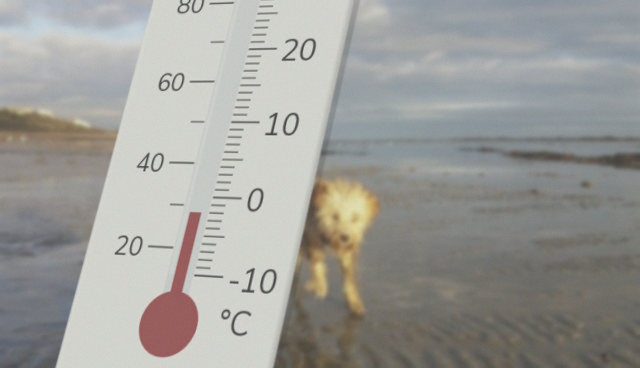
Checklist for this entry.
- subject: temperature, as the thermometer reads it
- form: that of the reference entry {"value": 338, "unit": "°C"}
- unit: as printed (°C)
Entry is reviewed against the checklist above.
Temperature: {"value": -2, "unit": "°C"}
